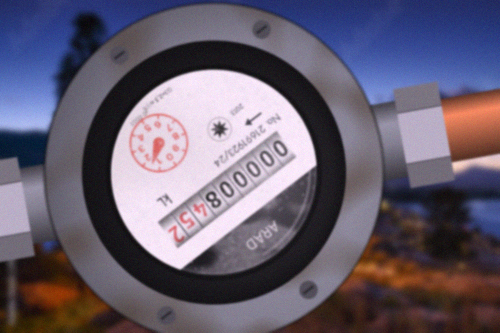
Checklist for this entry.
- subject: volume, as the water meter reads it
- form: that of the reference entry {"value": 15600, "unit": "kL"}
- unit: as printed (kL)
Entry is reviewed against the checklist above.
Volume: {"value": 8.4521, "unit": "kL"}
